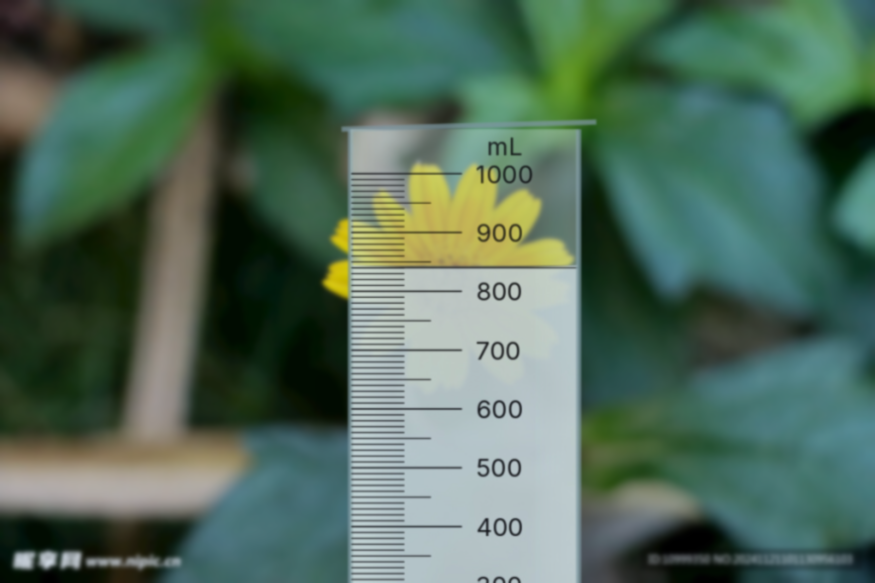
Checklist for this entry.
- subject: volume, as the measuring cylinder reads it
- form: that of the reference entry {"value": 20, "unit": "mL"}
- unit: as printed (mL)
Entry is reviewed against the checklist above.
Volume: {"value": 840, "unit": "mL"}
